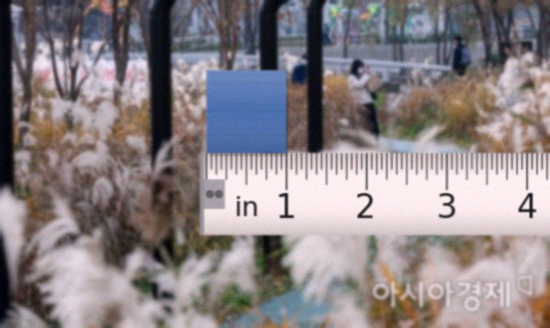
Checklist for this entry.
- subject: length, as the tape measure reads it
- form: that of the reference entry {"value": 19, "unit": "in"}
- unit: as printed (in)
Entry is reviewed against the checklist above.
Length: {"value": 1, "unit": "in"}
